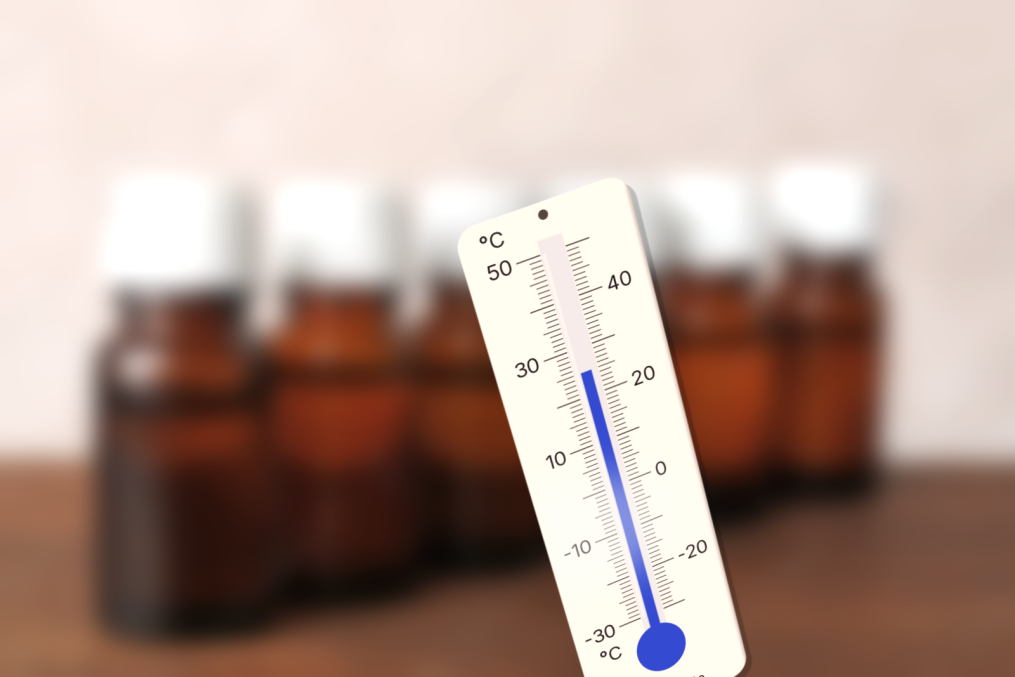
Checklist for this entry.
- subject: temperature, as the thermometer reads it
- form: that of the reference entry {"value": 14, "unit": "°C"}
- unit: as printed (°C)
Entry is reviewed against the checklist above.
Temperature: {"value": 25, "unit": "°C"}
